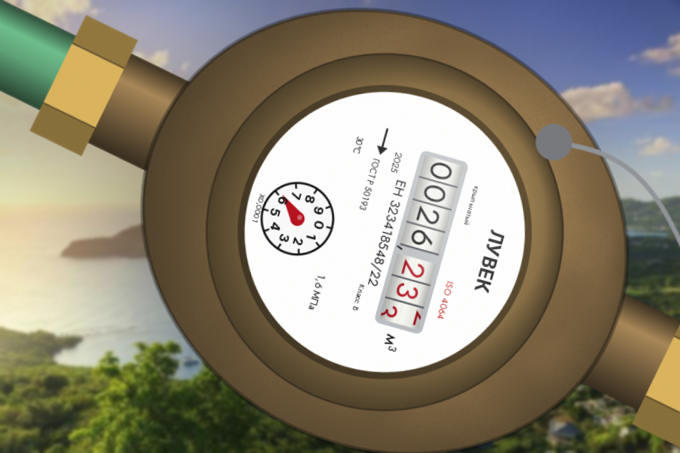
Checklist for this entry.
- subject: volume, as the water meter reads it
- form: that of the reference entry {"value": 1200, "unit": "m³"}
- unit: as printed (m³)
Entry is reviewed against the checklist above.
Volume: {"value": 26.2326, "unit": "m³"}
